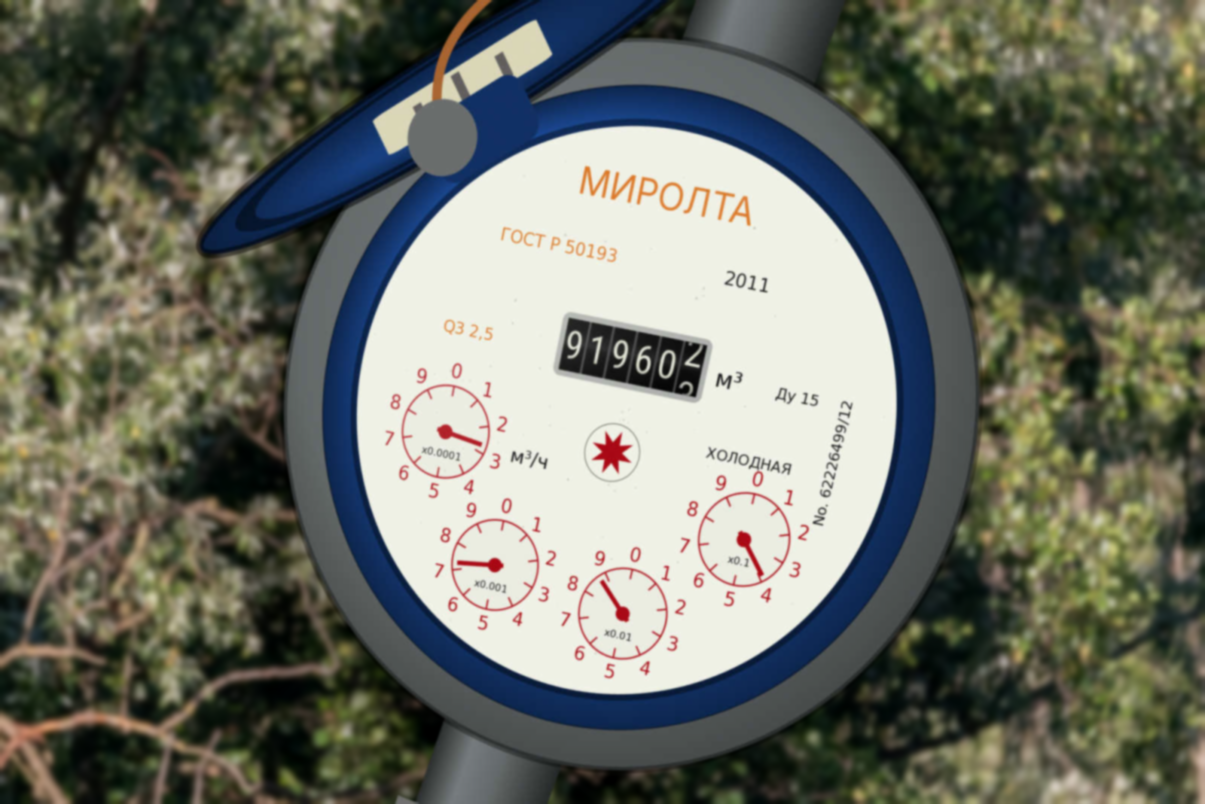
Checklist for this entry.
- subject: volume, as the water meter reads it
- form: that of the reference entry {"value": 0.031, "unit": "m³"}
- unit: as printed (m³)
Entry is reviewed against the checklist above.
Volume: {"value": 919602.3872, "unit": "m³"}
